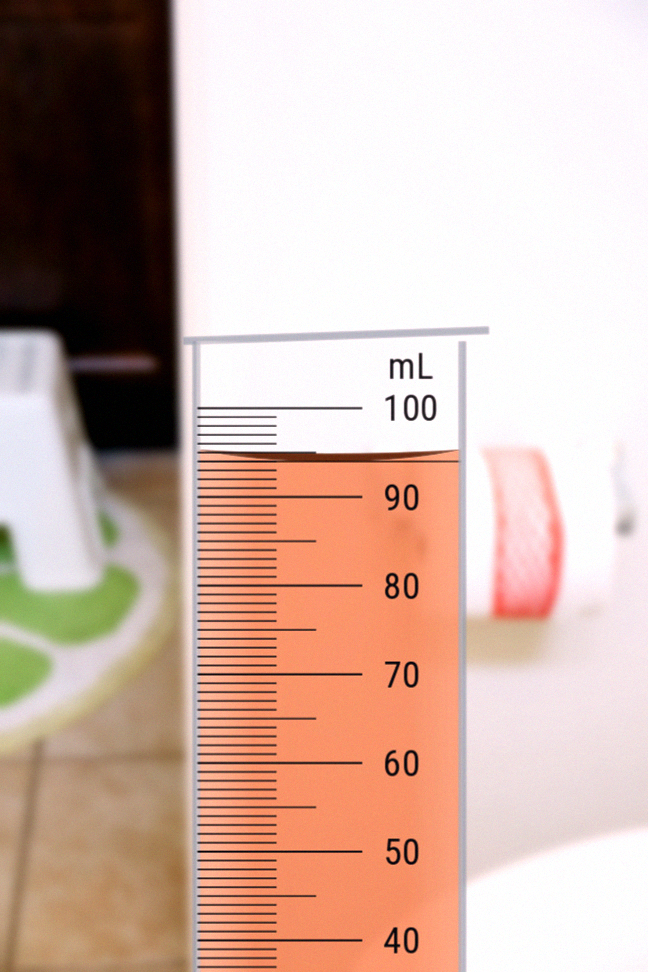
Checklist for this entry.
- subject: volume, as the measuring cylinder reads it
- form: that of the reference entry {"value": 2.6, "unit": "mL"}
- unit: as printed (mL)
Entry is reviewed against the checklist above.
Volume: {"value": 94, "unit": "mL"}
